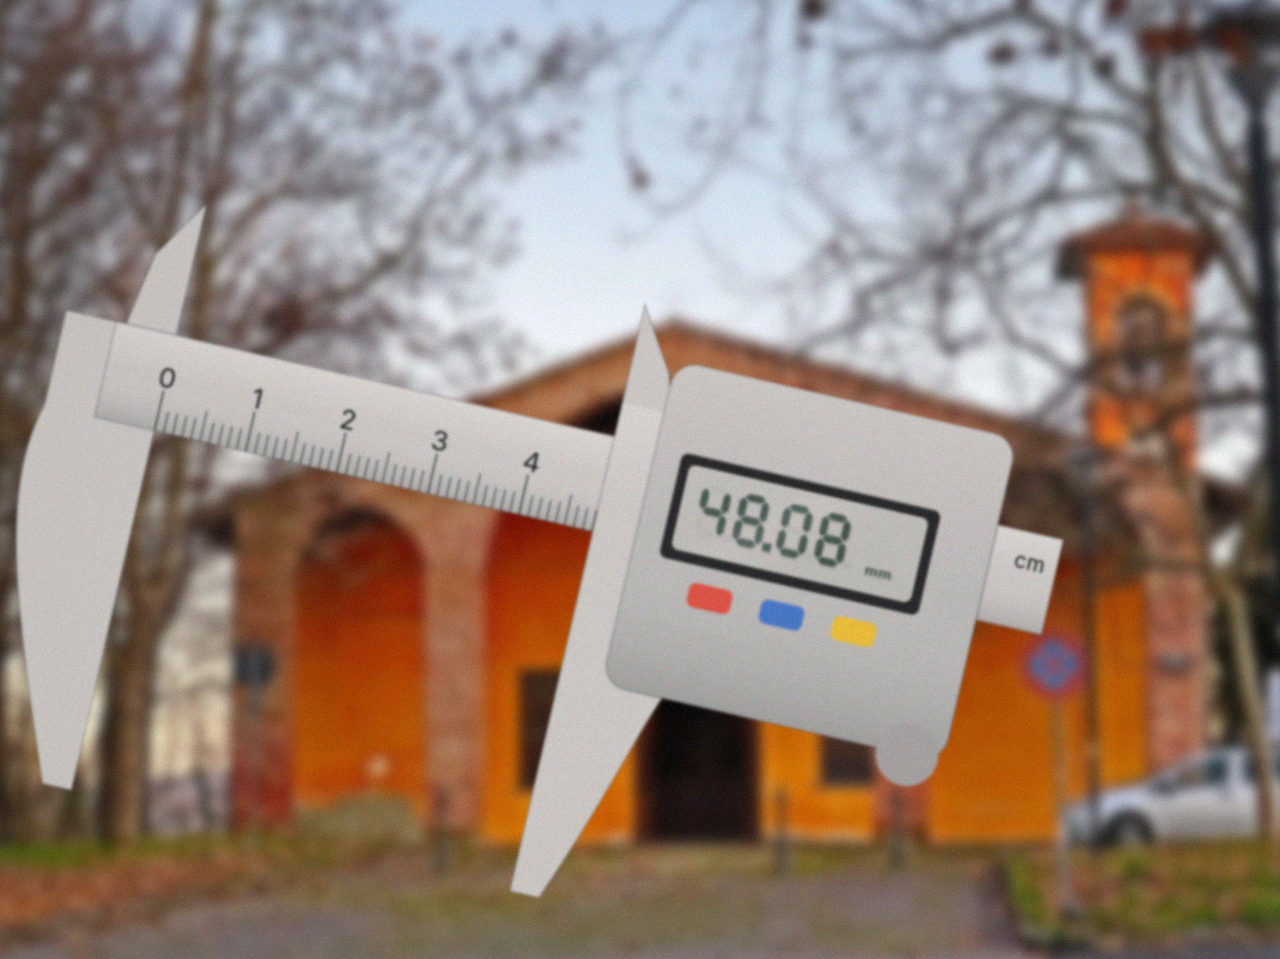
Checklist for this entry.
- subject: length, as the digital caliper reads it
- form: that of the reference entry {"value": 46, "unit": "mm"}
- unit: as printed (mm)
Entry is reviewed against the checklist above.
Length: {"value": 48.08, "unit": "mm"}
